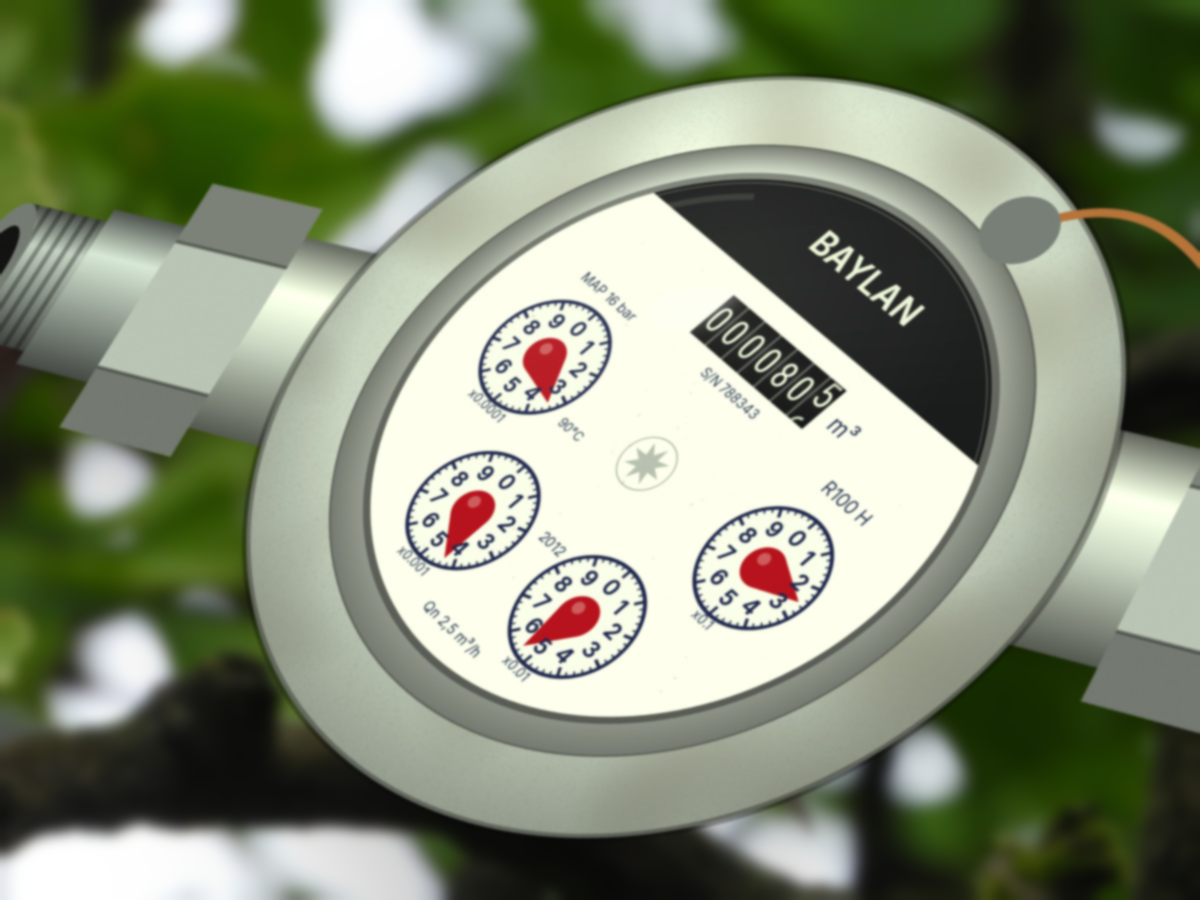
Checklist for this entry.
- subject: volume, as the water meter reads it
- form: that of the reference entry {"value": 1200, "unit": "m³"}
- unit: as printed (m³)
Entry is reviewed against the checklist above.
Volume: {"value": 805.2543, "unit": "m³"}
